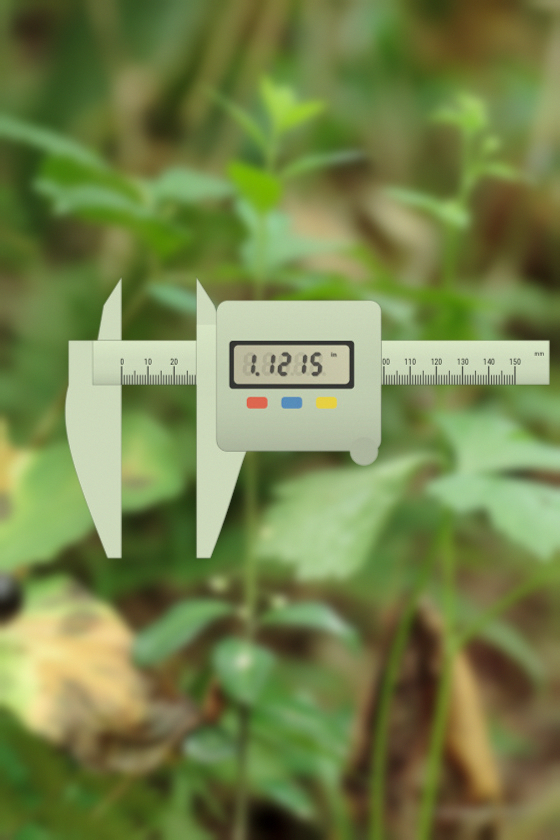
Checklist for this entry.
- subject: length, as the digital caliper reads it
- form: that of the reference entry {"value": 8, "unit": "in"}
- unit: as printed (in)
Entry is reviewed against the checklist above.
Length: {"value": 1.1215, "unit": "in"}
